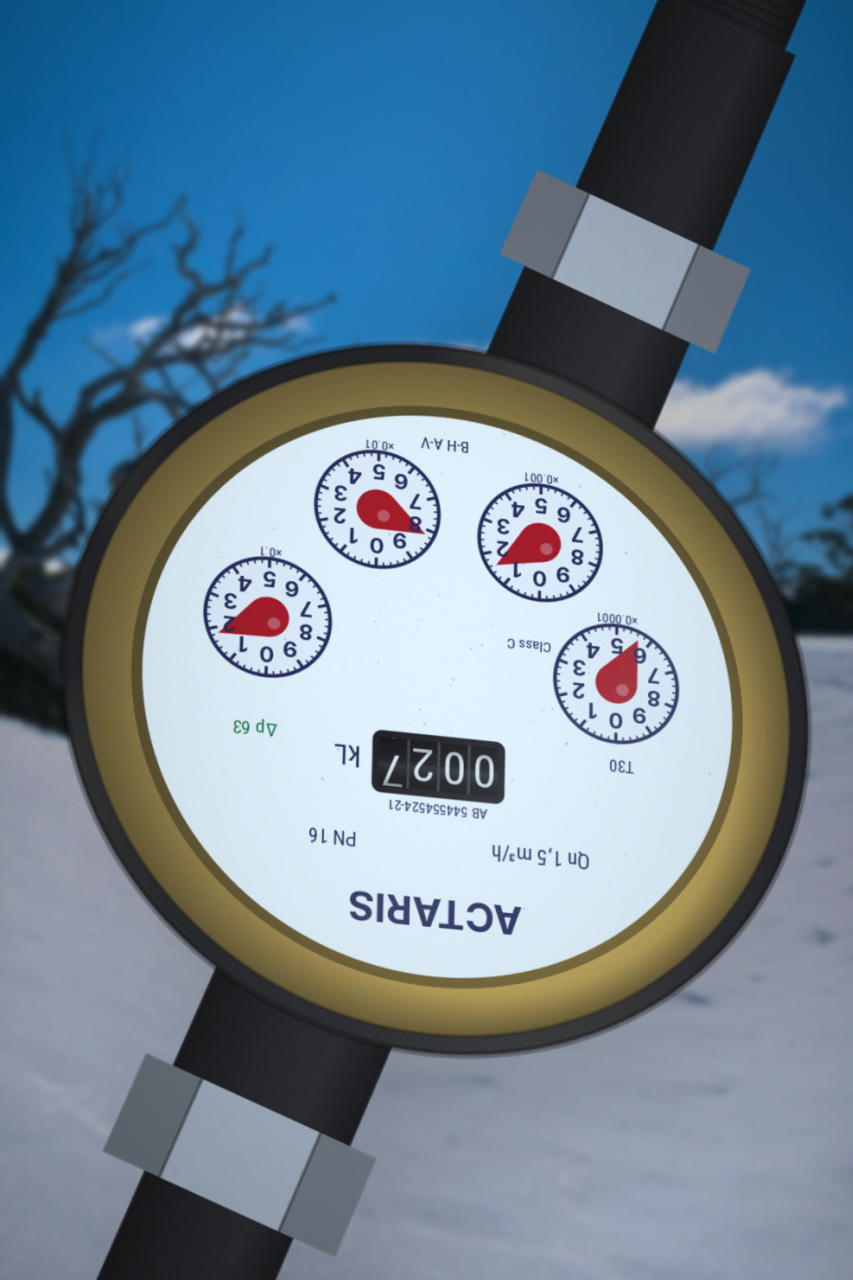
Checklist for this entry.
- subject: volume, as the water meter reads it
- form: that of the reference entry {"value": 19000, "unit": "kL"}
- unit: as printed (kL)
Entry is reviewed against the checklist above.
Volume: {"value": 27.1815, "unit": "kL"}
